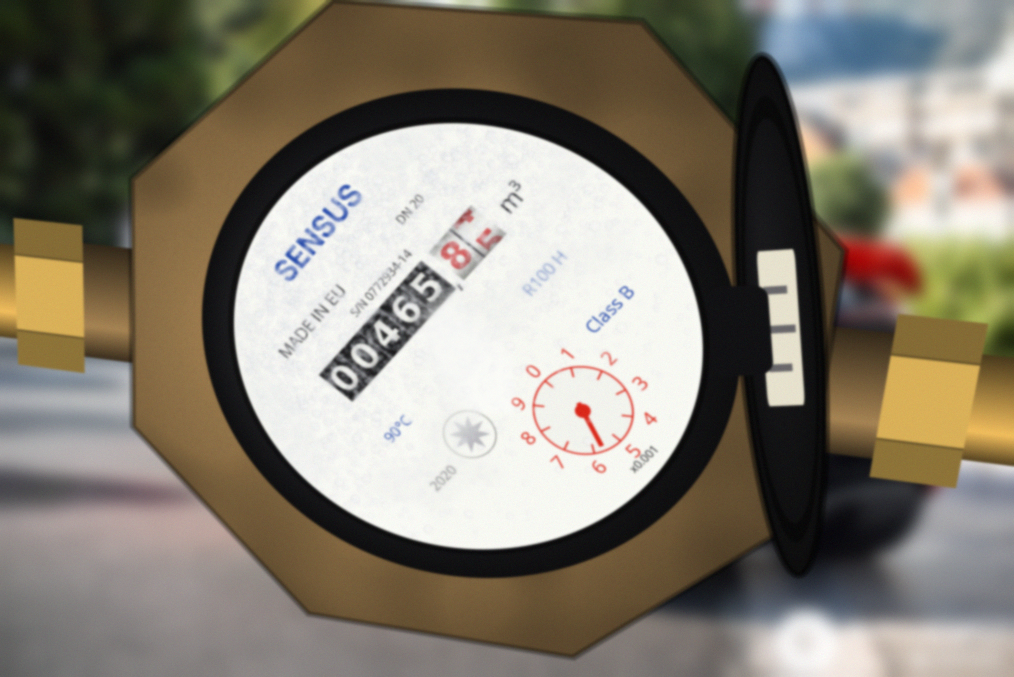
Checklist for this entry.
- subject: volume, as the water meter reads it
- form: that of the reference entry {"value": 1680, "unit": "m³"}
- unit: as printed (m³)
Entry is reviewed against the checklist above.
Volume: {"value": 465.845, "unit": "m³"}
